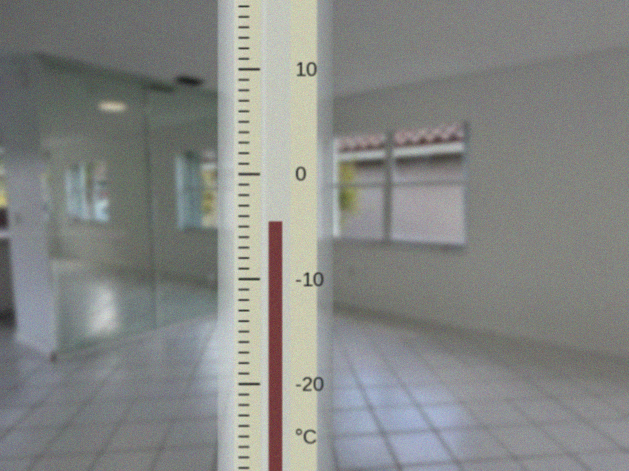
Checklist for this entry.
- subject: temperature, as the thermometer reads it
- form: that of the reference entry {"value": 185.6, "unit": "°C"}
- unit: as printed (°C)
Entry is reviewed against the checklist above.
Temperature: {"value": -4.5, "unit": "°C"}
